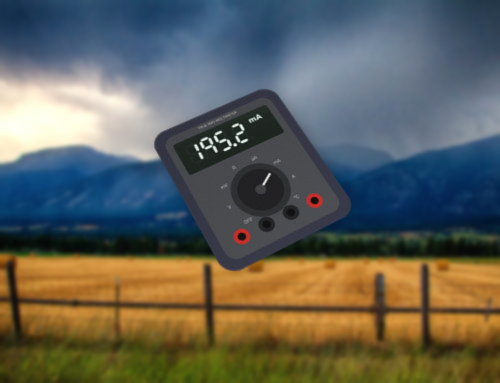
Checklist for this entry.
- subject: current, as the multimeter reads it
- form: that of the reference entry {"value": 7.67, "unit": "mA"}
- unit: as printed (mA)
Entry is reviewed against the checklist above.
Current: {"value": 195.2, "unit": "mA"}
